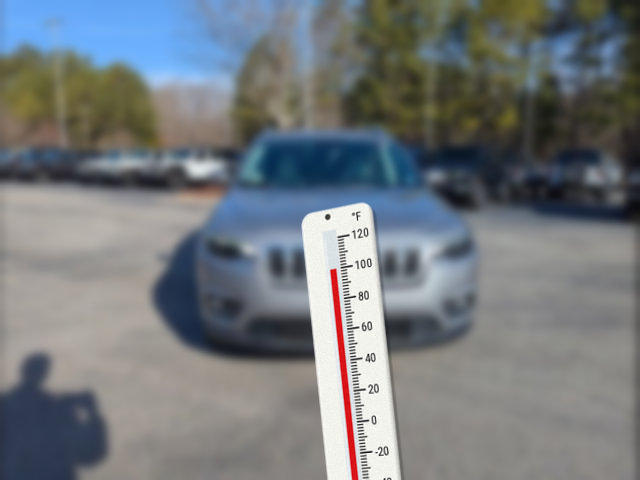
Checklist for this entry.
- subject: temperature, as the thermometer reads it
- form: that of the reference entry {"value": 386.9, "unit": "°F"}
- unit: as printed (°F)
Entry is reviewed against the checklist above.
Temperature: {"value": 100, "unit": "°F"}
